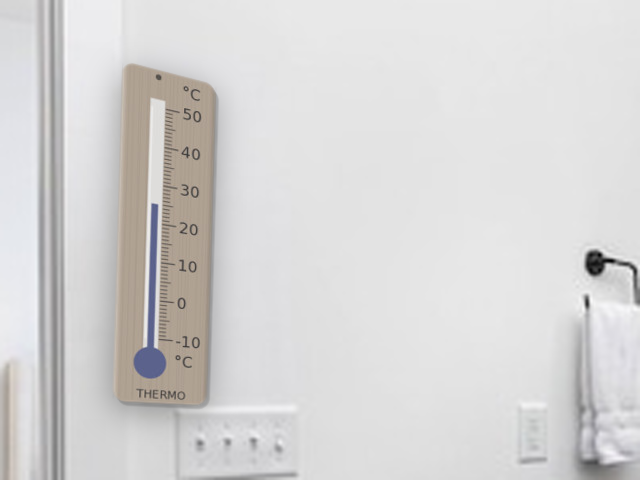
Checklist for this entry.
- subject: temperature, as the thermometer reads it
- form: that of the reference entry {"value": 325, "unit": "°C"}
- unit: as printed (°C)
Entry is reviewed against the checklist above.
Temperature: {"value": 25, "unit": "°C"}
